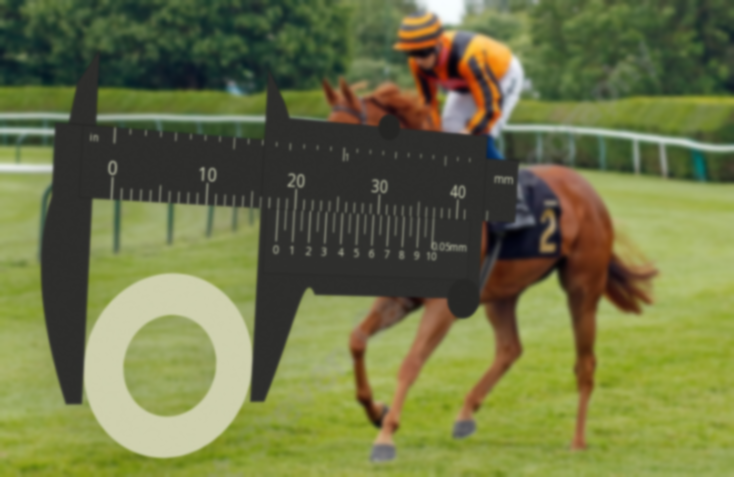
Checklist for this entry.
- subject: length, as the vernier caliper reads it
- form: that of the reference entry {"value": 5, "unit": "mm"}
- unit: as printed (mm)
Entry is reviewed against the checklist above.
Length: {"value": 18.0, "unit": "mm"}
